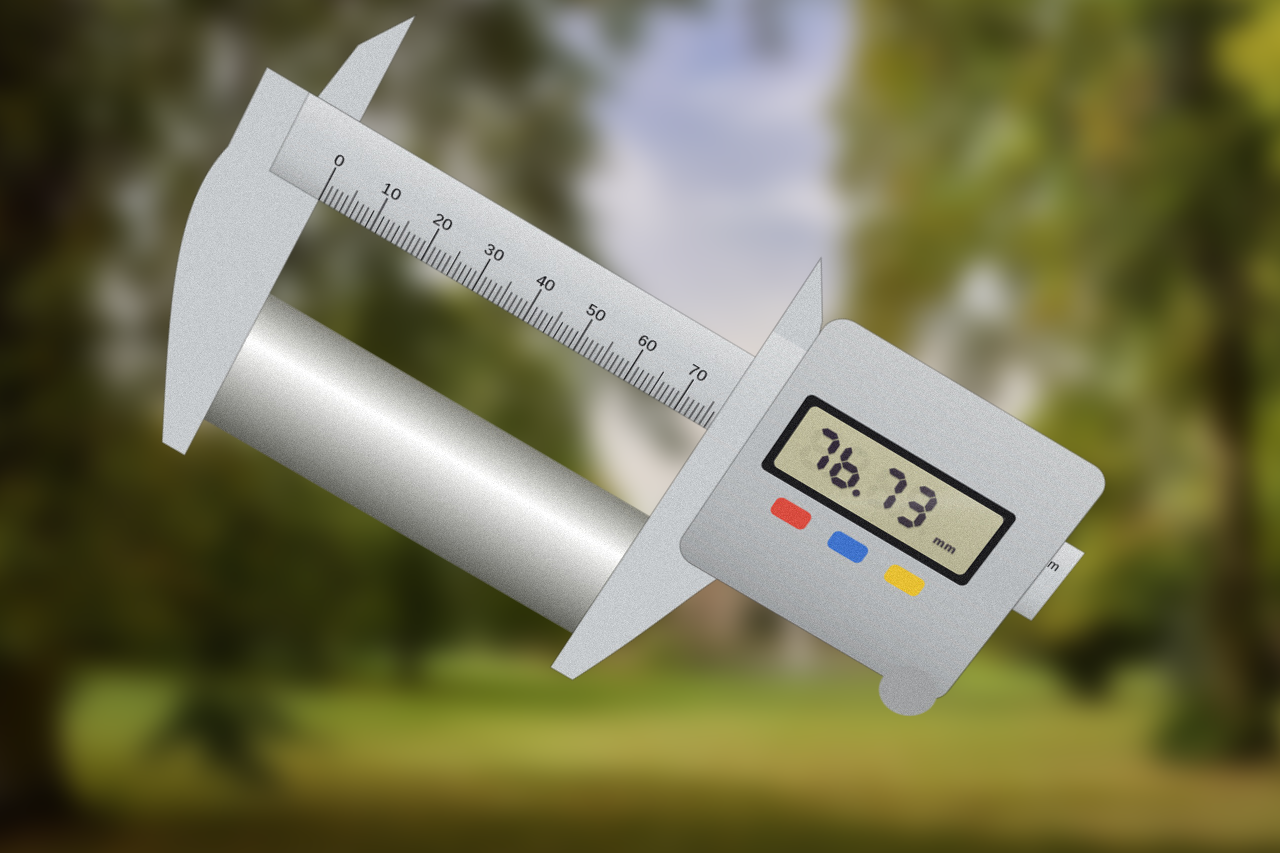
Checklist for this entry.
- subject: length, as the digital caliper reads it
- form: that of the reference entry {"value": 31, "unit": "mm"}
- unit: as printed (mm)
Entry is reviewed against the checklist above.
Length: {"value": 76.73, "unit": "mm"}
